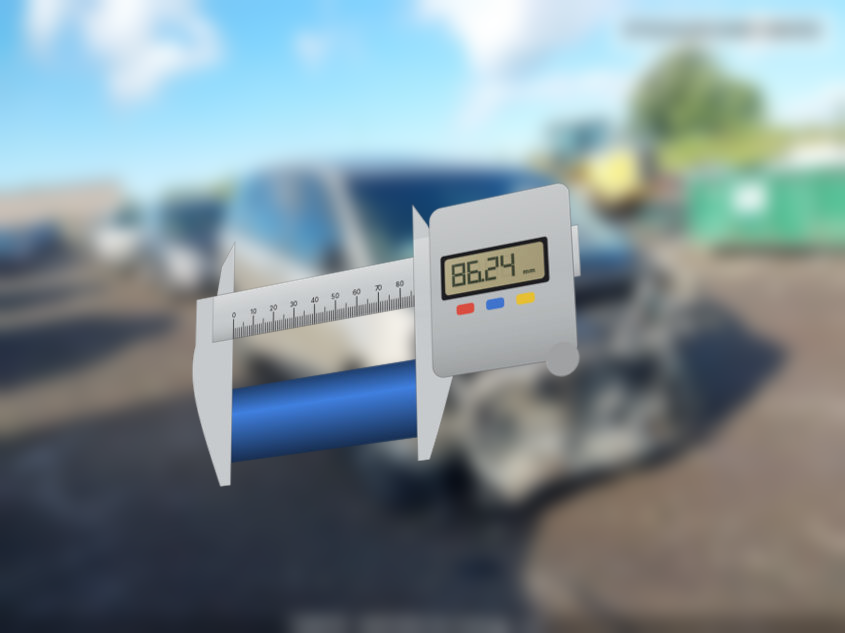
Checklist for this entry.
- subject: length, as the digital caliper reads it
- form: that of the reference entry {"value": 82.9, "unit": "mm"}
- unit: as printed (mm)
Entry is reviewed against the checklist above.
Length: {"value": 86.24, "unit": "mm"}
